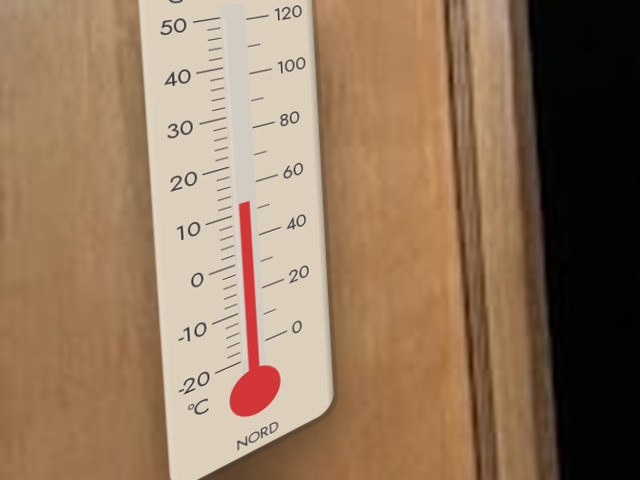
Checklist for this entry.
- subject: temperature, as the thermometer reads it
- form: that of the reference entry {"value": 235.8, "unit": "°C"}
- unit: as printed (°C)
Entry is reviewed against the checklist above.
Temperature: {"value": 12, "unit": "°C"}
